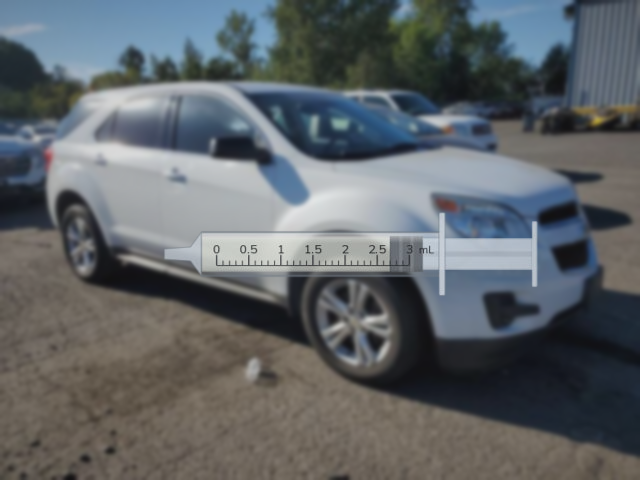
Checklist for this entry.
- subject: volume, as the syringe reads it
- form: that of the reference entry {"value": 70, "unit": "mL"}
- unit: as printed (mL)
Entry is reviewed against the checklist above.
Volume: {"value": 2.7, "unit": "mL"}
